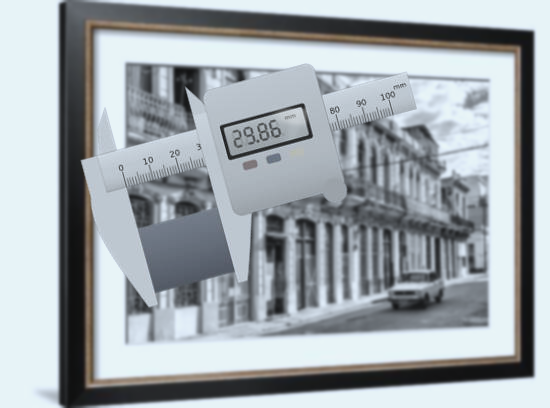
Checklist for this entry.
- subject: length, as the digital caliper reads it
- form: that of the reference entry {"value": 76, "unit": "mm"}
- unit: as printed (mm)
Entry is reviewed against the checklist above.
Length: {"value": 29.86, "unit": "mm"}
